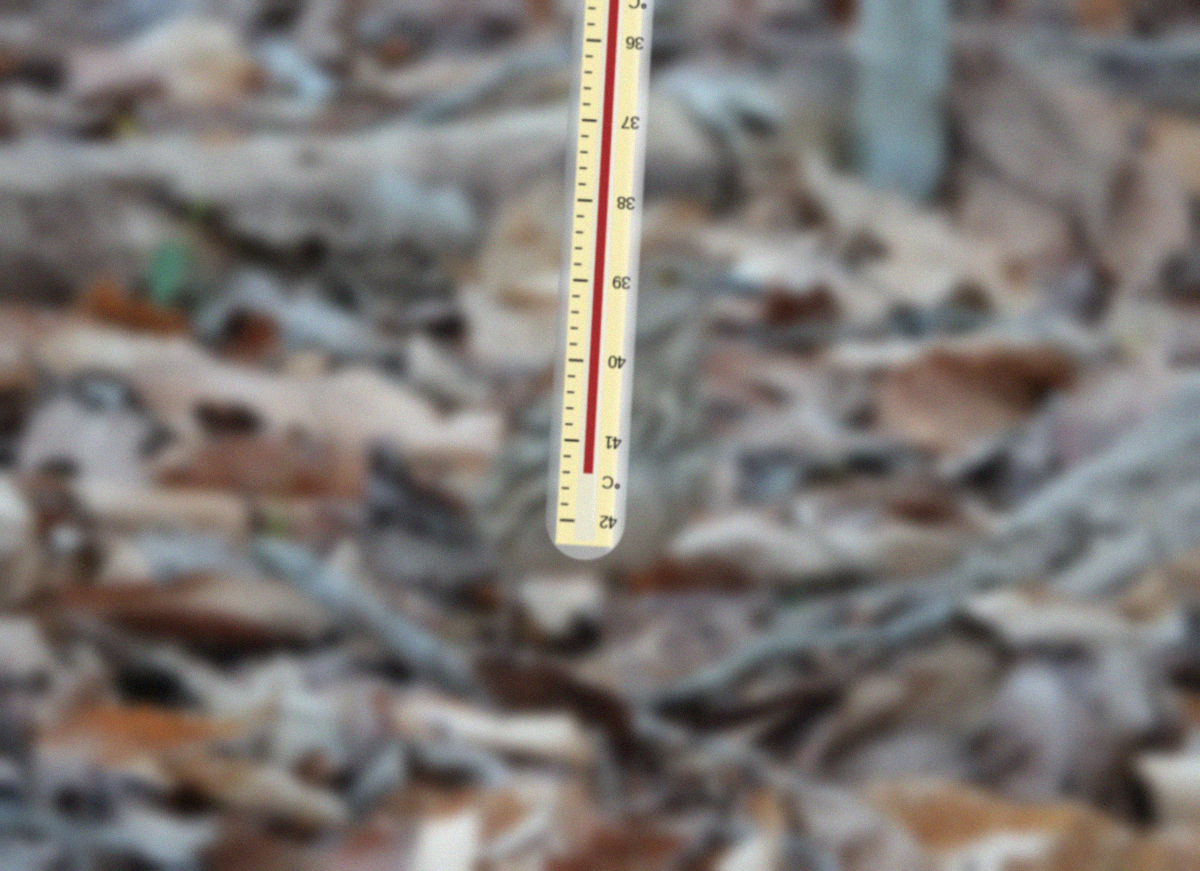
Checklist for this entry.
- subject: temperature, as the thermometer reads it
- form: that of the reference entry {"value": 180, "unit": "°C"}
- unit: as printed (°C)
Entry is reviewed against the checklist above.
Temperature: {"value": 41.4, "unit": "°C"}
